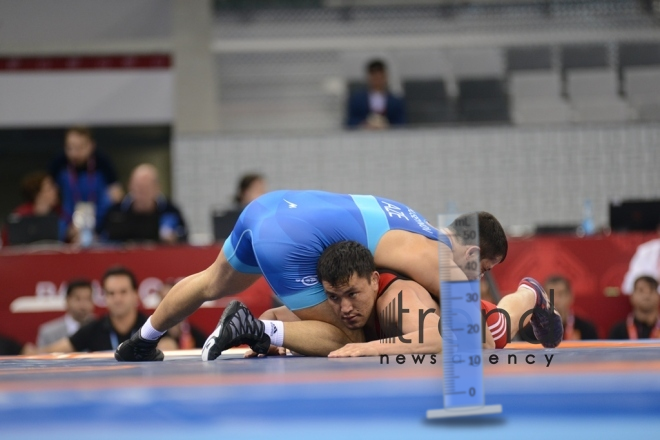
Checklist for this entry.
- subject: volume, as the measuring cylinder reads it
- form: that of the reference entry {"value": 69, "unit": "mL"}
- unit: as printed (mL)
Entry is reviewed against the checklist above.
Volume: {"value": 35, "unit": "mL"}
